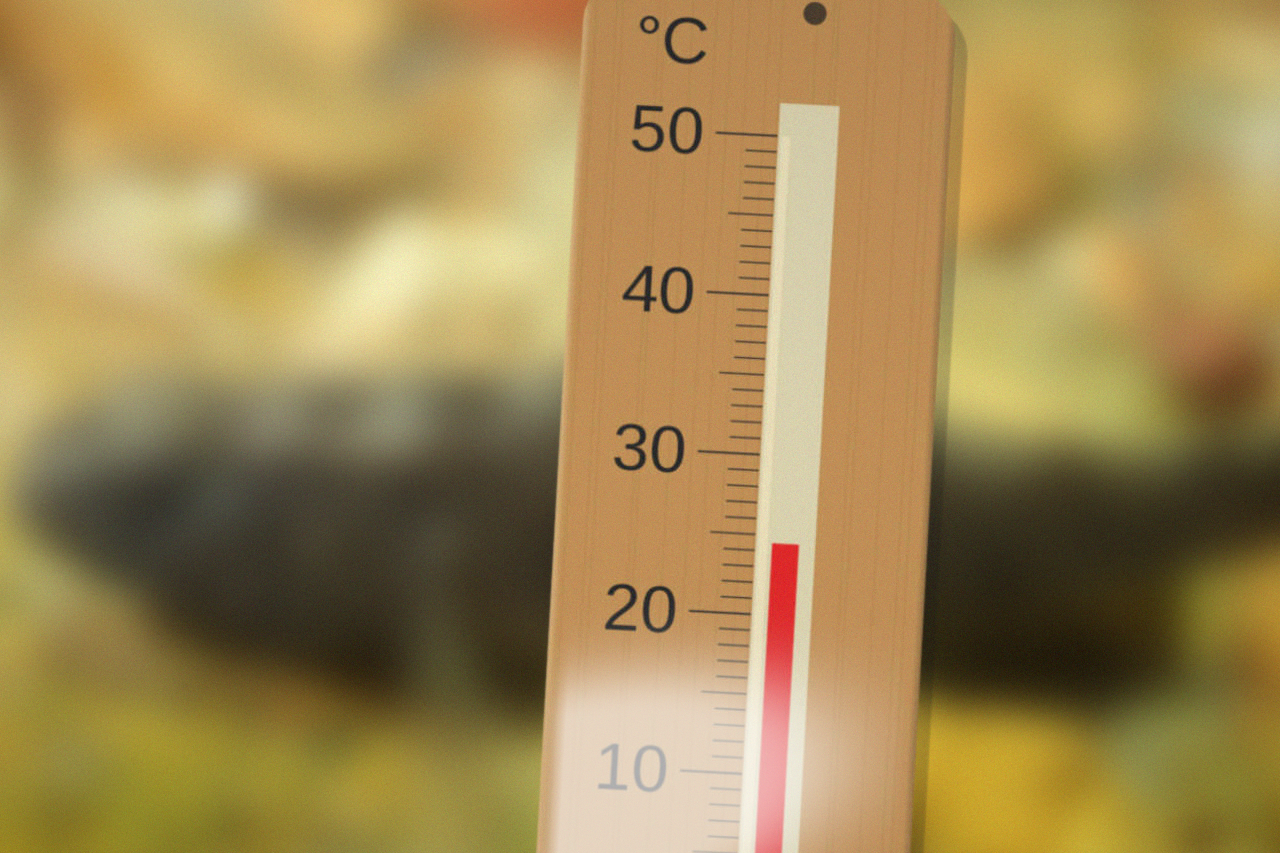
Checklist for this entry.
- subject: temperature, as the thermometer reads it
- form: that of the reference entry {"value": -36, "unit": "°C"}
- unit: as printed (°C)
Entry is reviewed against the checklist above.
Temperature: {"value": 24.5, "unit": "°C"}
